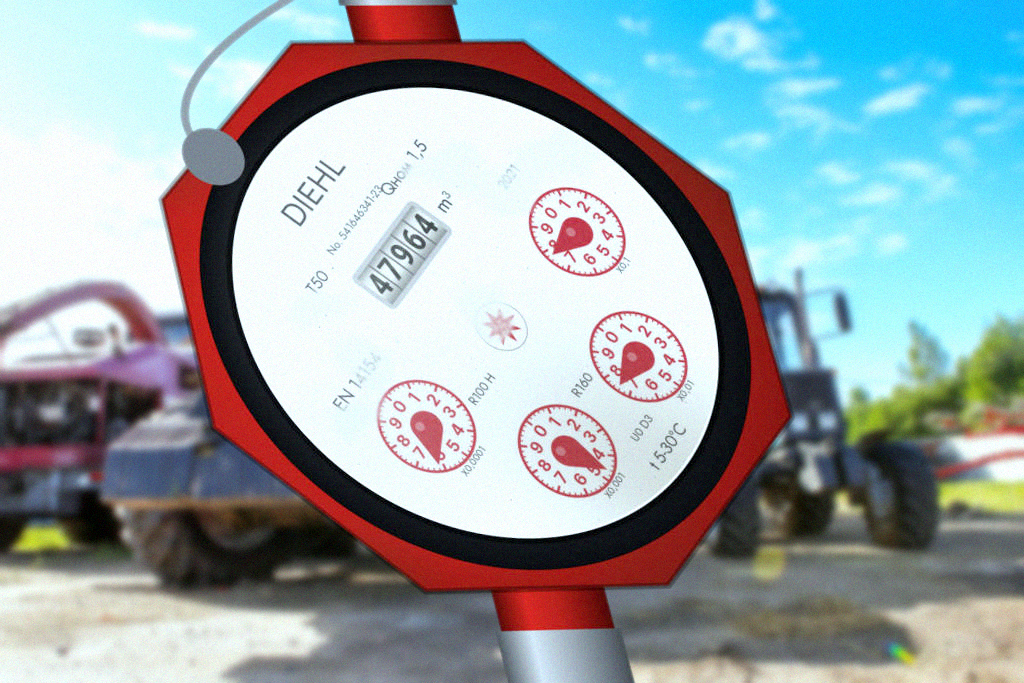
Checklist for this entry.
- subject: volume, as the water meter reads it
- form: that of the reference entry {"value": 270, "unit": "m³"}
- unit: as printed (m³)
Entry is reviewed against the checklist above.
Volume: {"value": 47964.7746, "unit": "m³"}
